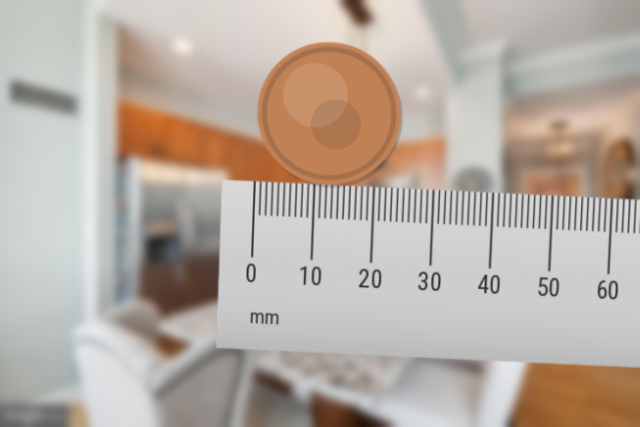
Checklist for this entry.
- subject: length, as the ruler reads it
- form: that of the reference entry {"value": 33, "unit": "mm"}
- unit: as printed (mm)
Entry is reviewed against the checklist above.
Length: {"value": 24, "unit": "mm"}
